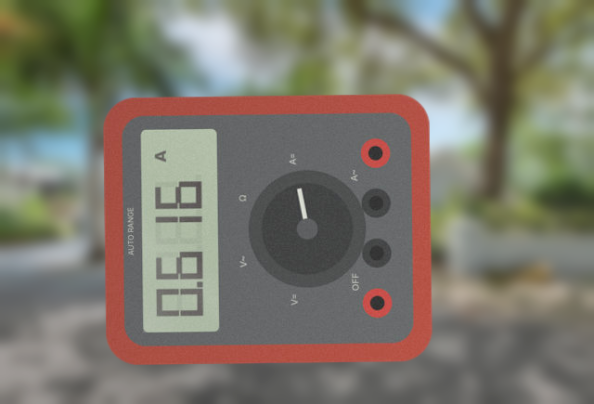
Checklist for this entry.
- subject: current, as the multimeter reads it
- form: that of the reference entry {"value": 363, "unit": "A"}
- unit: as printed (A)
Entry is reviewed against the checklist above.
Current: {"value": 0.616, "unit": "A"}
